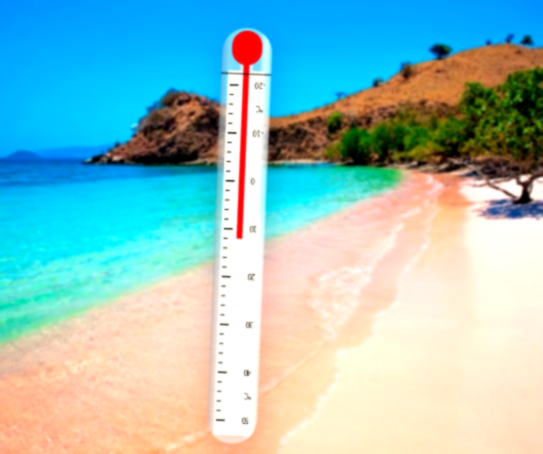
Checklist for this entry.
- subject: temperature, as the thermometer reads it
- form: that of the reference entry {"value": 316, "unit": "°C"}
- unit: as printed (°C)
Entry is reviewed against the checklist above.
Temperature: {"value": 12, "unit": "°C"}
